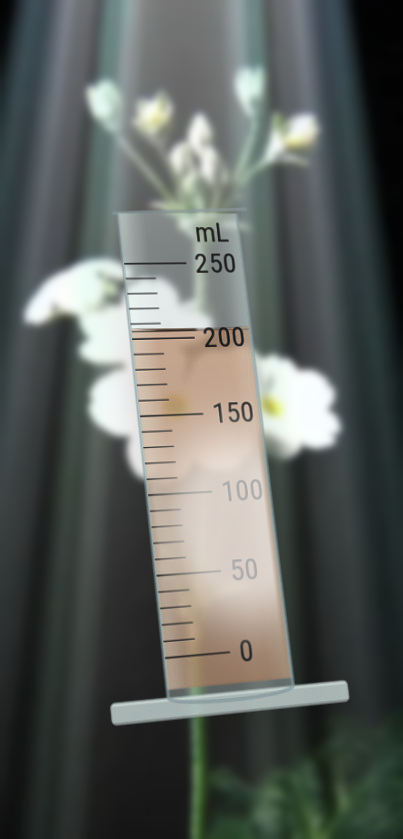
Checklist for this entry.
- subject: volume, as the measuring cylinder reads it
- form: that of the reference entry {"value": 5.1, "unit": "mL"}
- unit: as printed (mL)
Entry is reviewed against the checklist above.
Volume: {"value": 205, "unit": "mL"}
